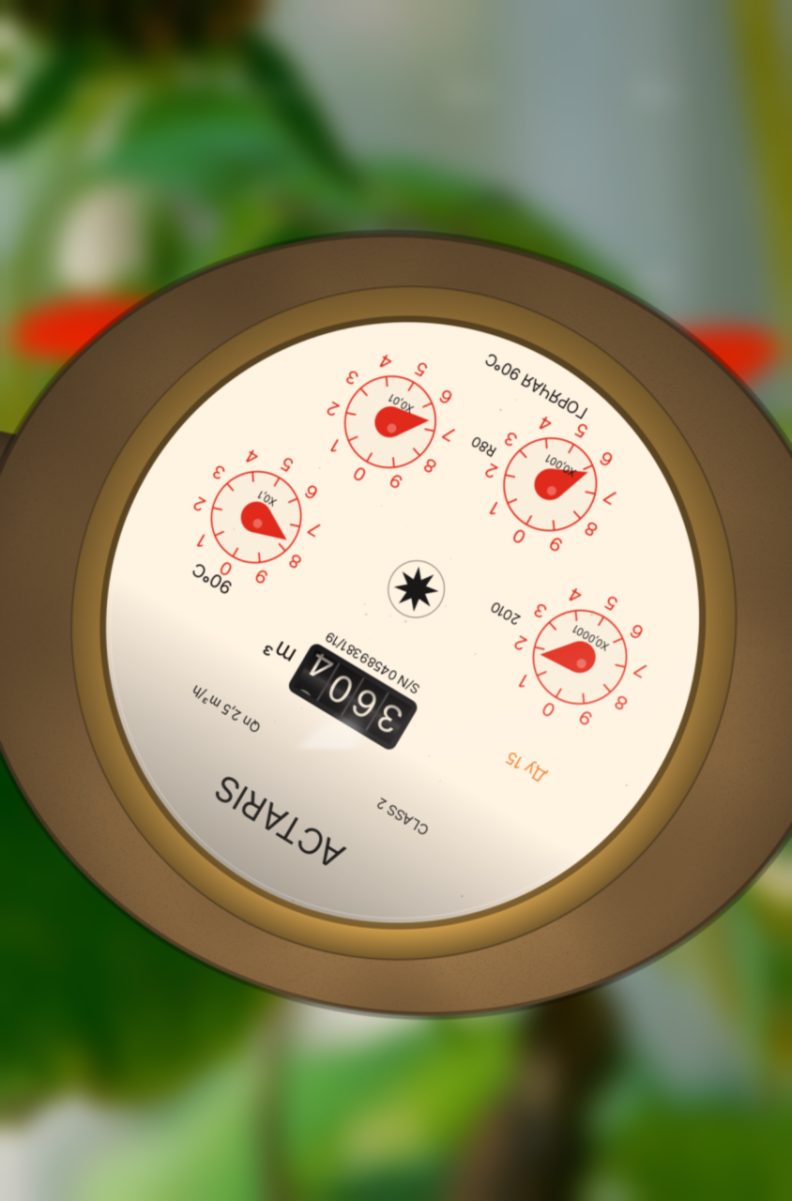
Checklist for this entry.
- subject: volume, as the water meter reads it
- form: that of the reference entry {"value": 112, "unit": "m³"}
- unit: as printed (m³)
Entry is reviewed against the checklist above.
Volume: {"value": 3603.7661, "unit": "m³"}
